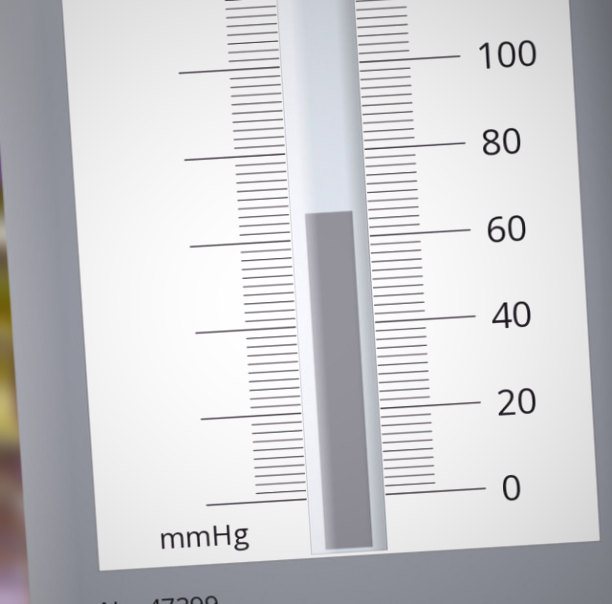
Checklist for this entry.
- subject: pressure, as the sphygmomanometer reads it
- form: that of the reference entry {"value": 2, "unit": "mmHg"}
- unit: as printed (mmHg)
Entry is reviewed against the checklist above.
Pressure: {"value": 66, "unit": "mmHg"}
